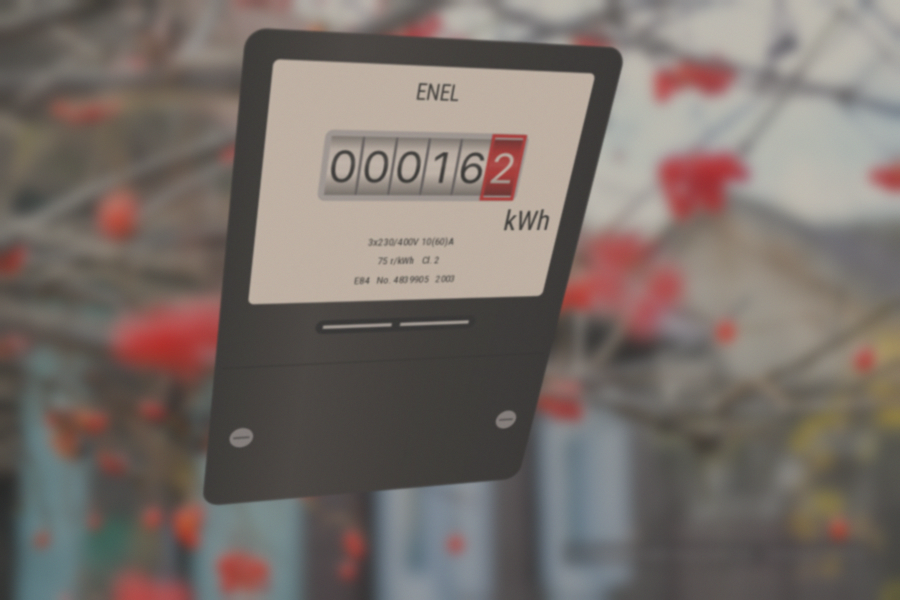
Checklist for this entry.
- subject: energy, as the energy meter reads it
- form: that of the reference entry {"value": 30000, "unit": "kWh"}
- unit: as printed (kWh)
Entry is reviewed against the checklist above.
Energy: {"value": 16.2, "unit": "kWh"}
